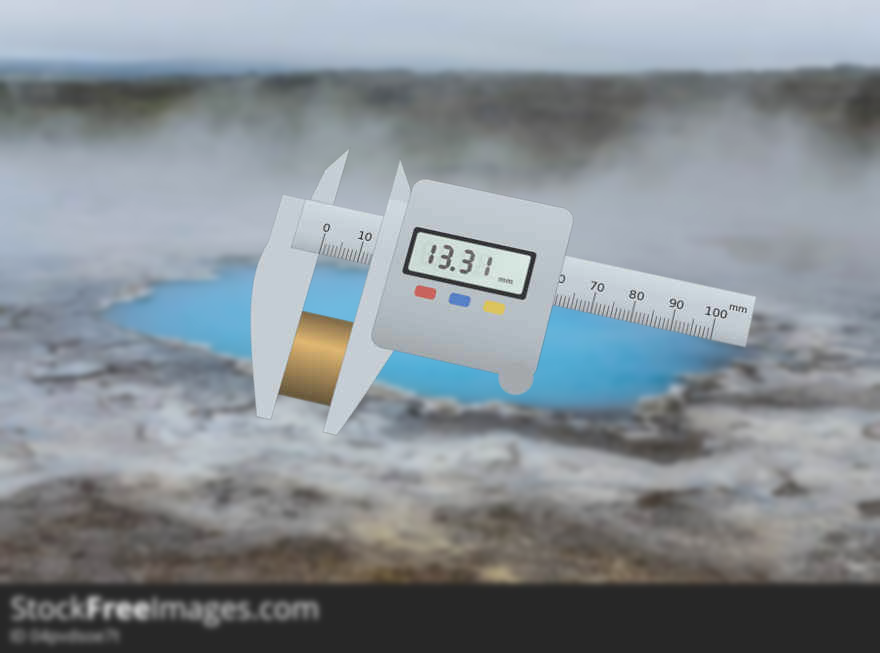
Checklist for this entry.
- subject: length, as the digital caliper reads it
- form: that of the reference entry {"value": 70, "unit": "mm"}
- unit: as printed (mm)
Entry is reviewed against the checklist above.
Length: {"value": 13.31, "unit": "mm"}
